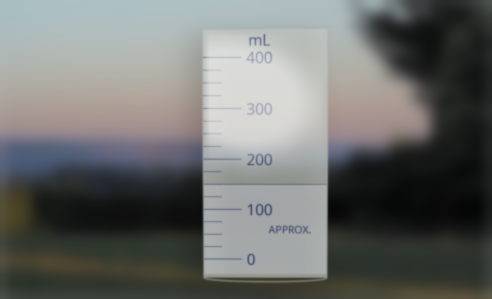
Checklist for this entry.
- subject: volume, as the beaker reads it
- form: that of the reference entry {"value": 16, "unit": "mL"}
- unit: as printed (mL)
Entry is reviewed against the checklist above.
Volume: {"value": 150, "unit": "mL"}
